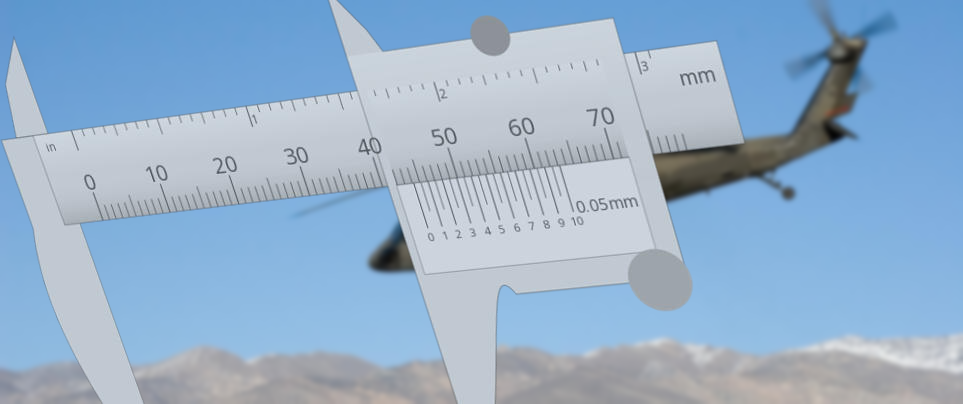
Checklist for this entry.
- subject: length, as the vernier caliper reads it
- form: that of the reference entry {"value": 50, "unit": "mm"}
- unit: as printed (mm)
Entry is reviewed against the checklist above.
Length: {"value": 44.2, "unit": "mm"}
